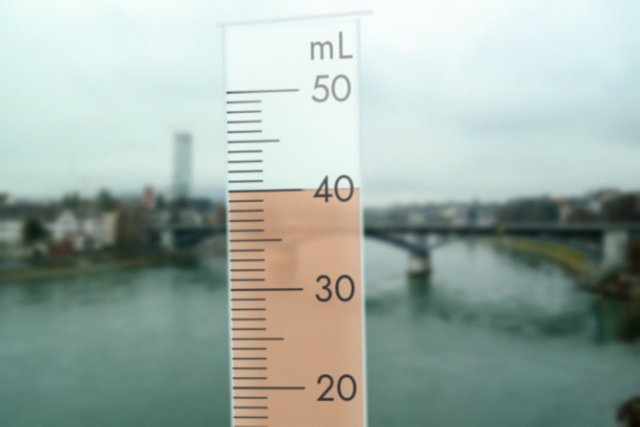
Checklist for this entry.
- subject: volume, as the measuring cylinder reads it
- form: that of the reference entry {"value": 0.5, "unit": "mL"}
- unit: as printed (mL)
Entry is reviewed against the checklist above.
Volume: {"value": 40, "unit": "mL"}
